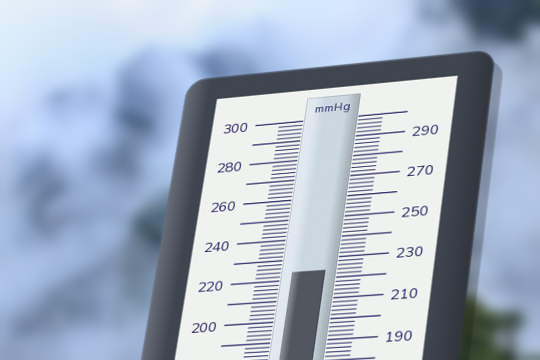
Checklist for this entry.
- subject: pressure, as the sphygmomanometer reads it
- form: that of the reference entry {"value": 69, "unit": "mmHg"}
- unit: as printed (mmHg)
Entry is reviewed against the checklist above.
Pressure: {"value": 224, "unit": "mmHg"}
